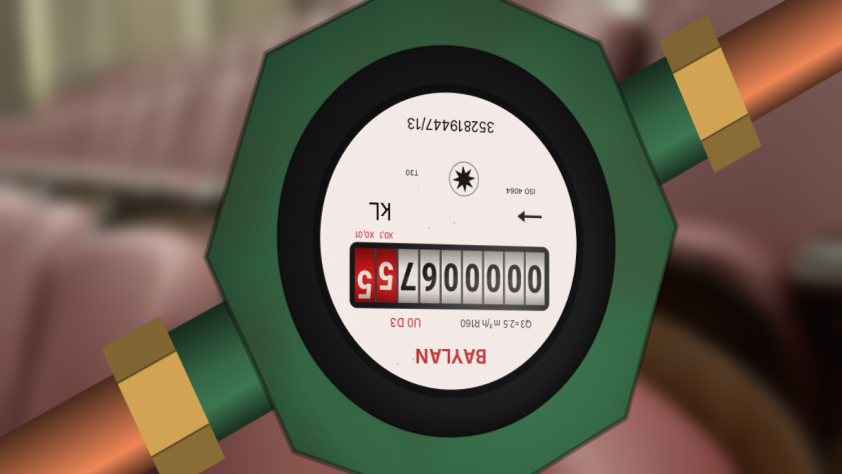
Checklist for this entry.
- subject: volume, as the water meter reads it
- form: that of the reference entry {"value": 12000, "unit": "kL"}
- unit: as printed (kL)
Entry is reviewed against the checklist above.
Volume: {"value": 67.55, "unit": "kL"}
